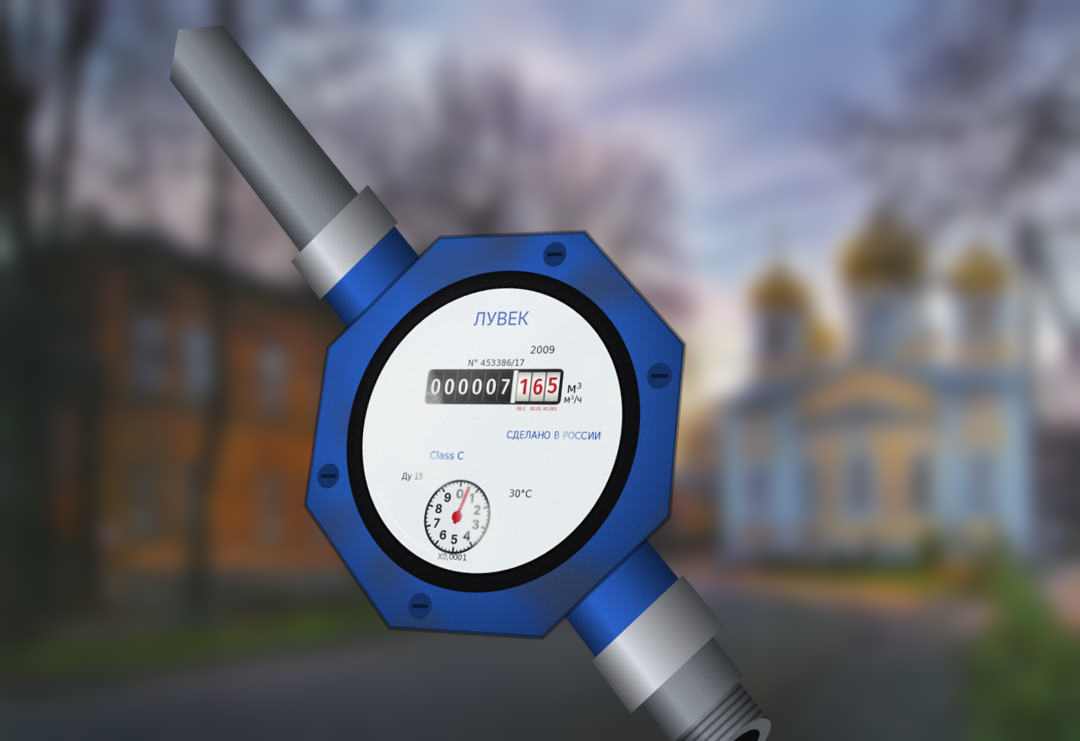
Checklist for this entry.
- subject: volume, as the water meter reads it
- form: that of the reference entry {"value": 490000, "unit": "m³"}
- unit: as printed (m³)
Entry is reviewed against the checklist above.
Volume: {"value": 7.1650, "unit": "m³"}
